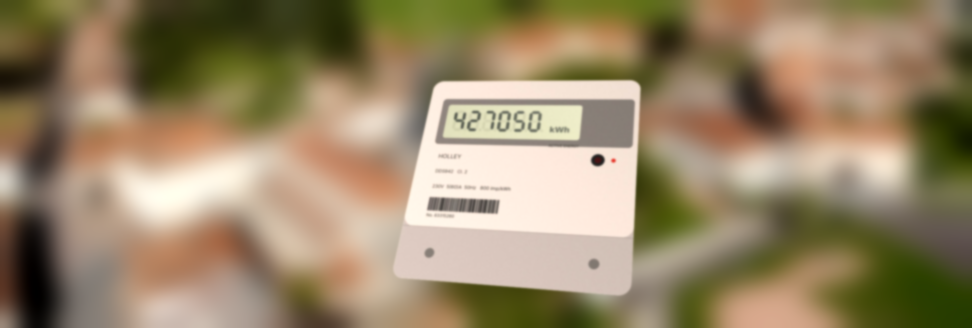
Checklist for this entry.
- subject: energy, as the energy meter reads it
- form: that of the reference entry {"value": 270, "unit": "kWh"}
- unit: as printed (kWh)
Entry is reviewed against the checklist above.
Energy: {"value": 427050, "unit": "kWh"}
